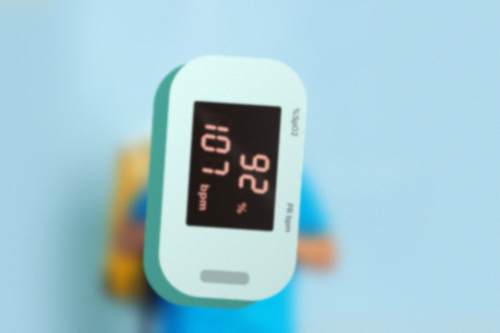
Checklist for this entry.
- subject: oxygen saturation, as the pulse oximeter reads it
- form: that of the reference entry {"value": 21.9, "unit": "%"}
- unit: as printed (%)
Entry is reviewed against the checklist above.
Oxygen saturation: {"value": 92, "unit": "%"}
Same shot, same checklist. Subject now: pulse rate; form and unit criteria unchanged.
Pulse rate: {"value": 107, "unit": "bpm"}
